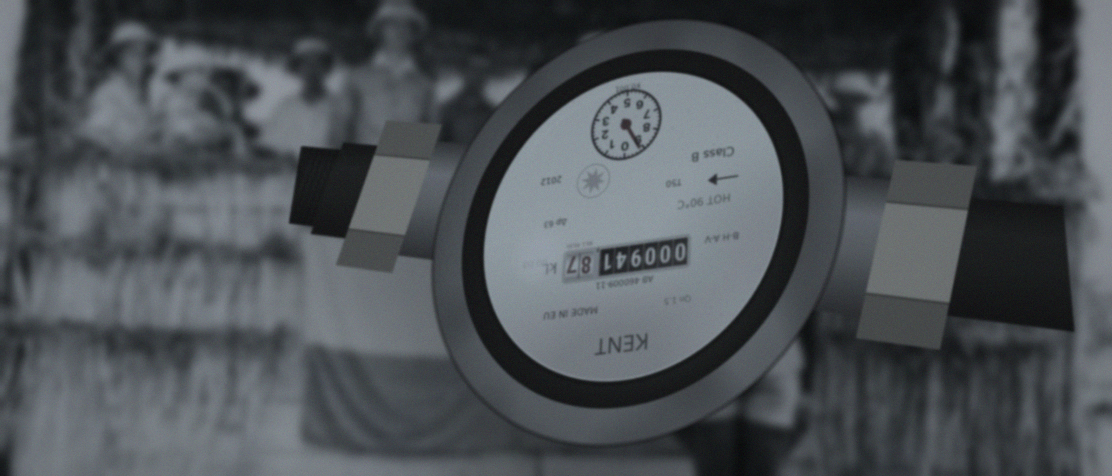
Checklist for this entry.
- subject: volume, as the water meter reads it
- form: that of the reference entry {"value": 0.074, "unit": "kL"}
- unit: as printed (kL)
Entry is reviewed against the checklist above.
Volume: {"value": 941.869, "unit": "kL"}
